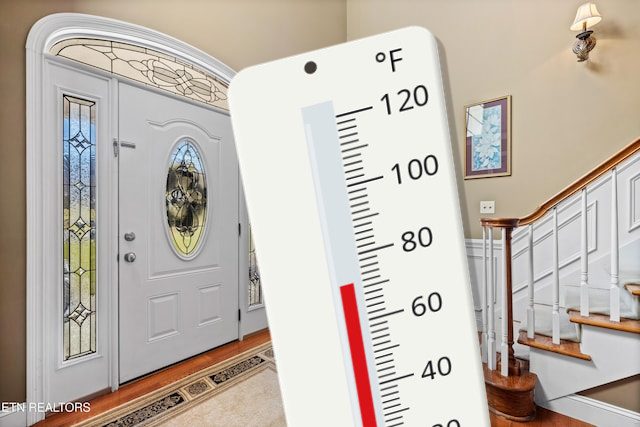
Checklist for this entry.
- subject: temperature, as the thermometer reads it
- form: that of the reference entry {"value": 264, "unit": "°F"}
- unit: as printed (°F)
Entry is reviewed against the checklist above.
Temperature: {"value": 72, "unit": "°F"}
